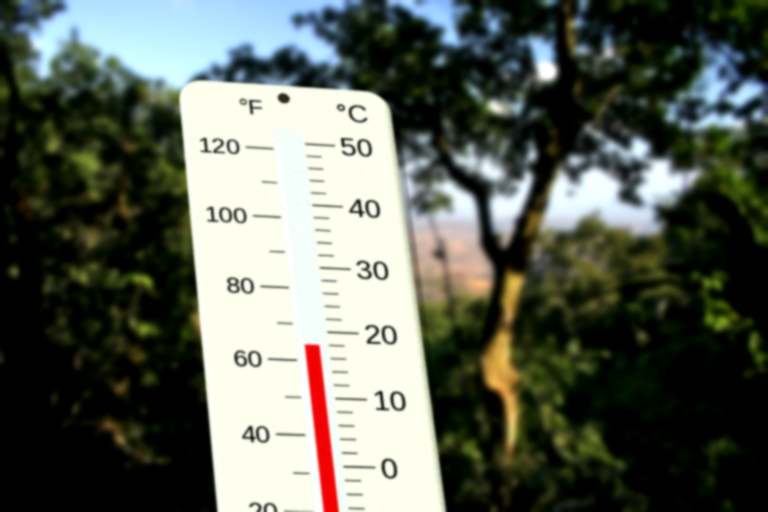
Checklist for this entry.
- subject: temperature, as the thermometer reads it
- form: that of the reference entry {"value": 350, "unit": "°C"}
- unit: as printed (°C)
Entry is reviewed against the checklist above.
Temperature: {"value": 18, "unit": "°C"}
